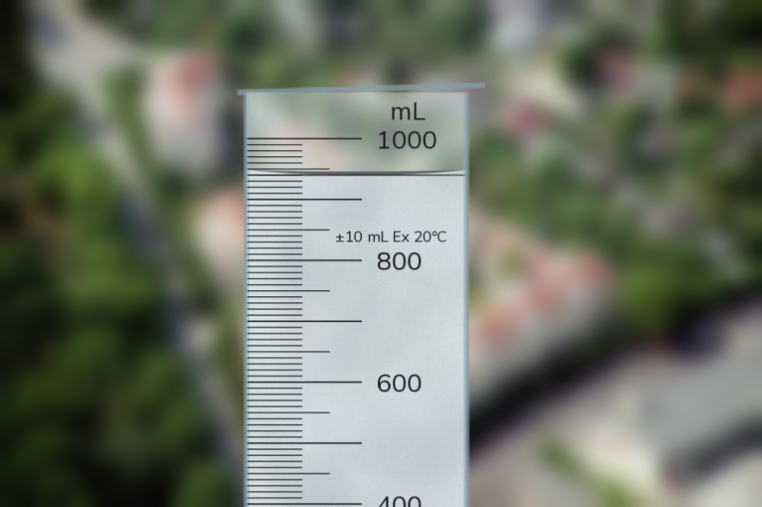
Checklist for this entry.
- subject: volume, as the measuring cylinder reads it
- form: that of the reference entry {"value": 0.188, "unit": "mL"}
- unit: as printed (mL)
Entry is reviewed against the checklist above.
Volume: {"value": 940, "unit": "mL"}
